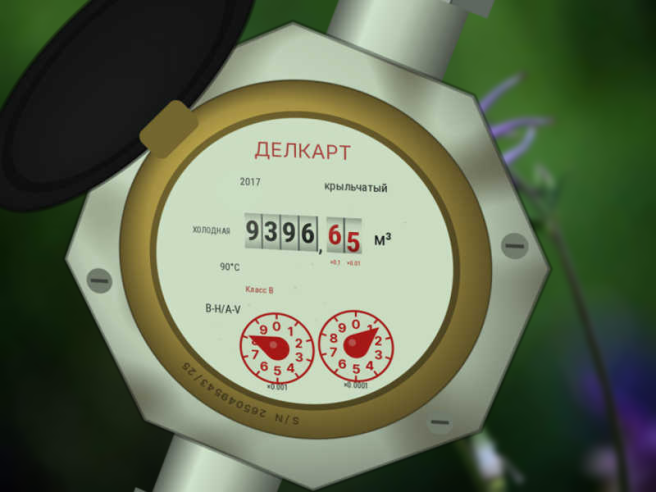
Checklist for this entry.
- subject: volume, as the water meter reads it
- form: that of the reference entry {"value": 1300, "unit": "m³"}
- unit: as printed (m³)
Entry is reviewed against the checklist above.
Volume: {"value": 9396.6481, "unit": "m³"}
